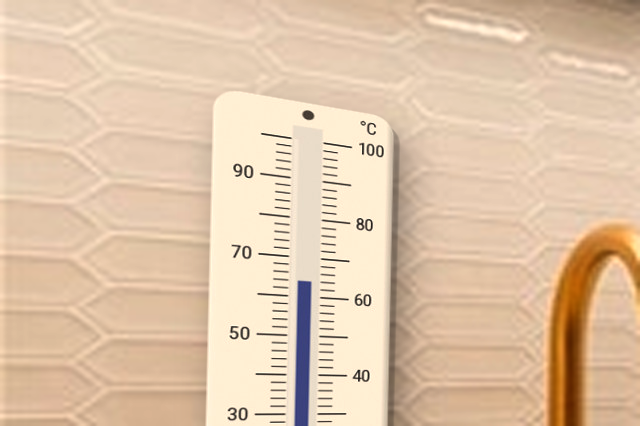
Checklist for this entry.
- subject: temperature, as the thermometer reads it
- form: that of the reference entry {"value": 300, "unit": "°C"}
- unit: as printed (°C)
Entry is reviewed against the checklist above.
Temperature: {"value": 64, "unit": "°C"}
